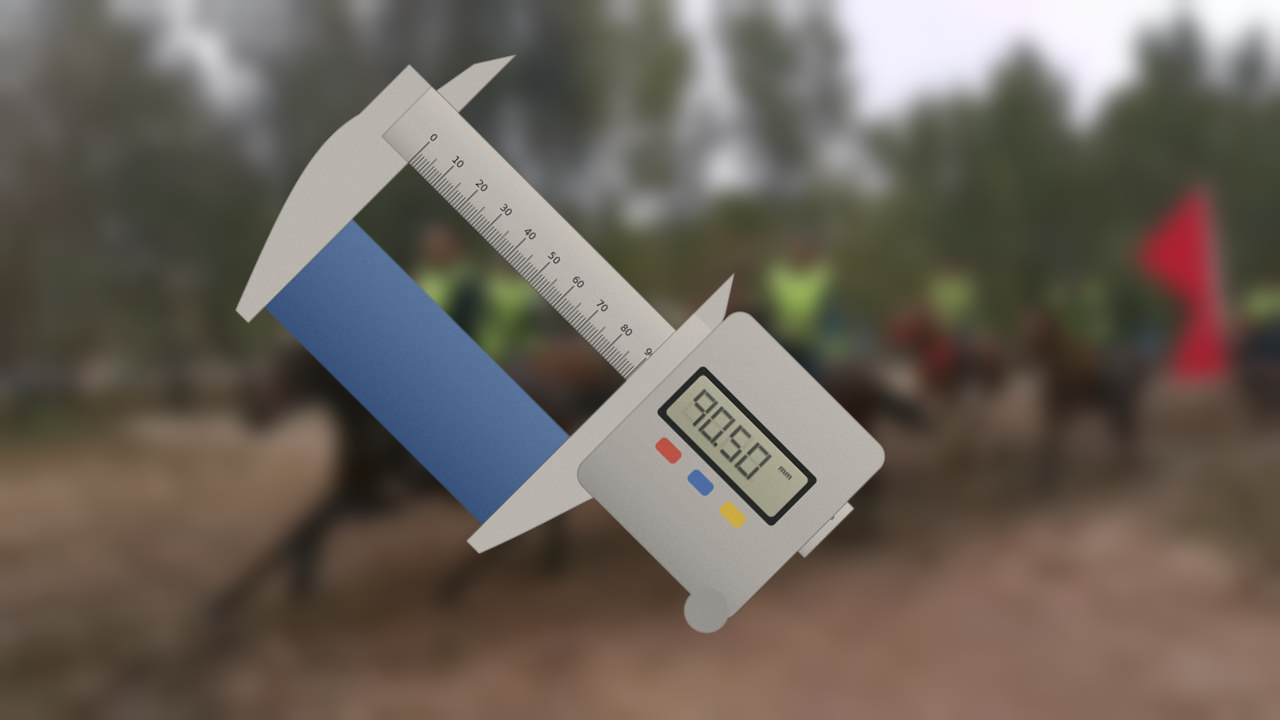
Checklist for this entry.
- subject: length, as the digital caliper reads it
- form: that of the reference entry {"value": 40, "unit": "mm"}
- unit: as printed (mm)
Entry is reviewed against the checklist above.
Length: {"value": 90.50, "unit": "mm"}
